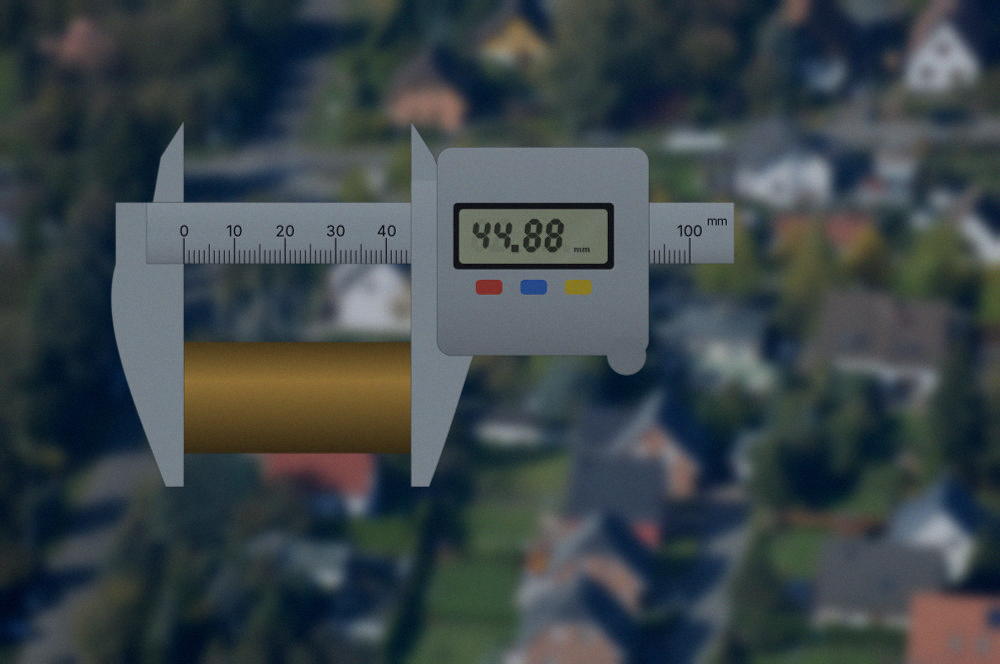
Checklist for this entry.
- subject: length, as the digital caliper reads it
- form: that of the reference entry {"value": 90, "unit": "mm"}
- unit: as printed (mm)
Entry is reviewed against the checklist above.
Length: {"value": 44.88, "unit": "mm"}
